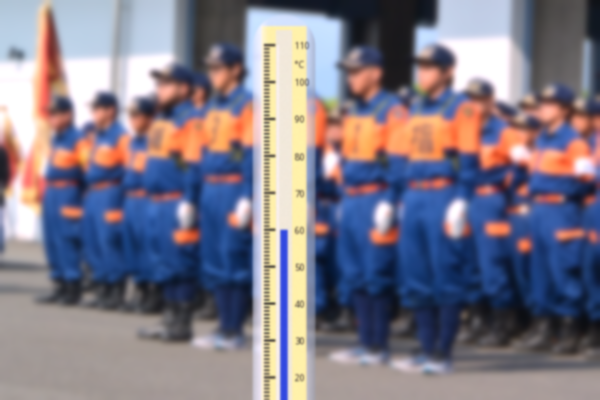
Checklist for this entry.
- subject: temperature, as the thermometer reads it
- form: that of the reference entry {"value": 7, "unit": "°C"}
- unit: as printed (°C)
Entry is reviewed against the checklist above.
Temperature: {"value": 60, "unit": "°C"}
